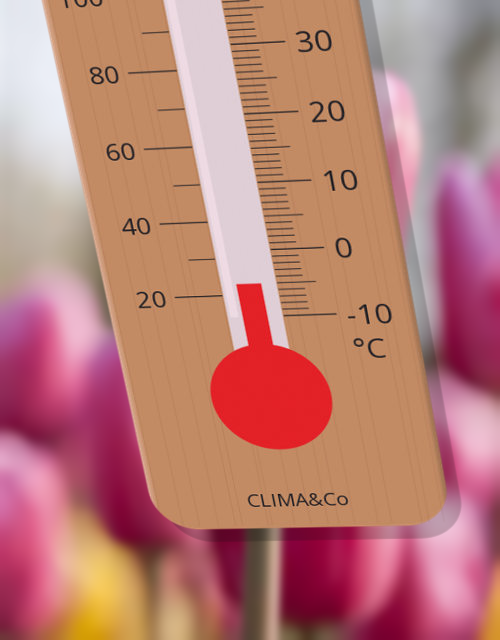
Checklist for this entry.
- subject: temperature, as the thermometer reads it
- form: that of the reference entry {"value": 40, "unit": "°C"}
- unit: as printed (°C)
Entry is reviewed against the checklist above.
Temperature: {"value": -5, "unit": "°C"}
